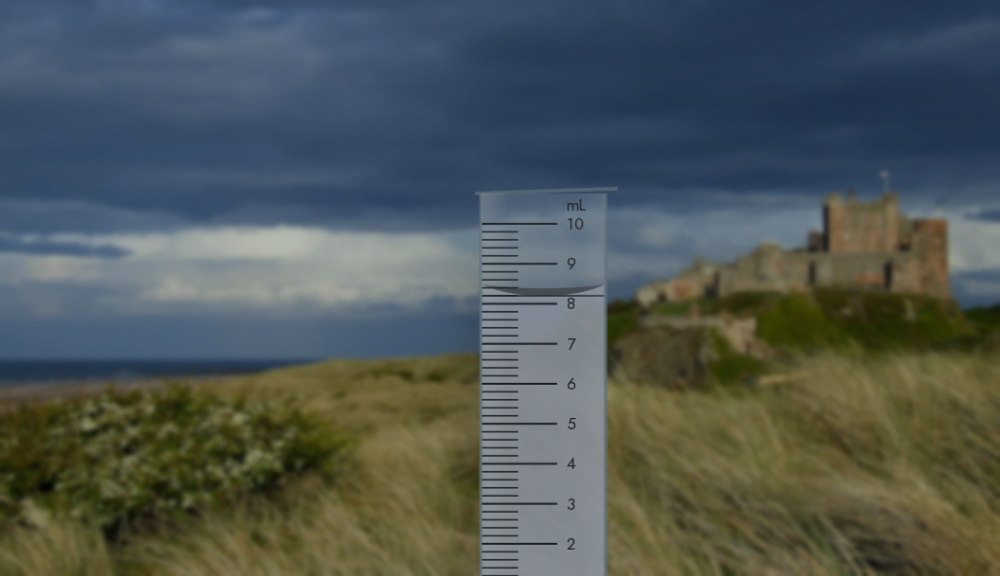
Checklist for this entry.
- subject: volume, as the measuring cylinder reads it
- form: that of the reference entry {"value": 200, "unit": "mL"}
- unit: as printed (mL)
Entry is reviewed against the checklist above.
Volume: {"value": 8.2, "unit": "mL"}
